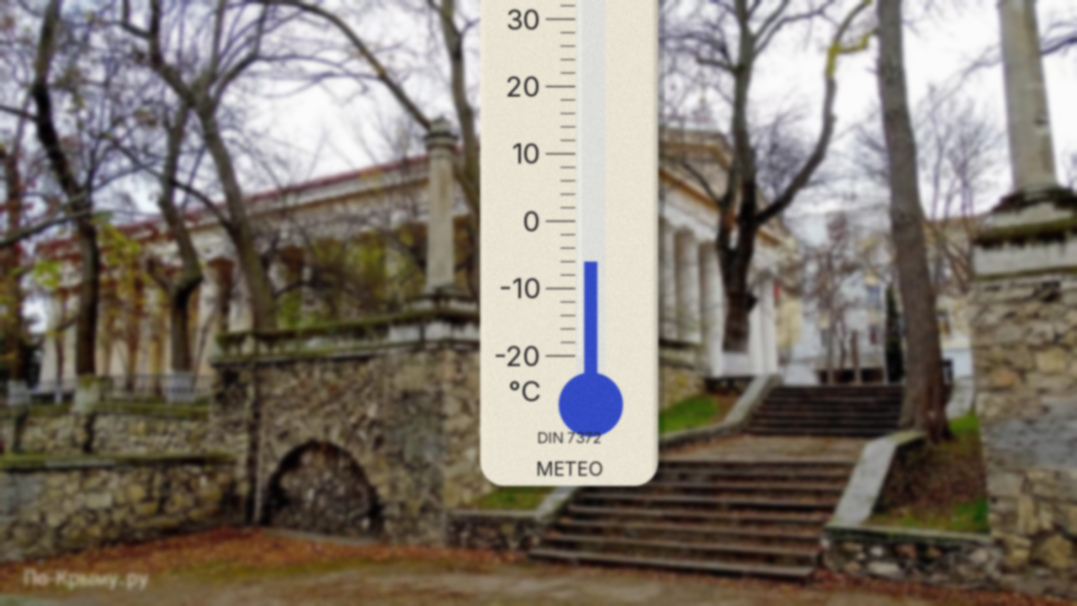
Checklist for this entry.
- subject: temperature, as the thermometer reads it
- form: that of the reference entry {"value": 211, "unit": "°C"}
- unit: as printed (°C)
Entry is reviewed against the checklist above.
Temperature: {"value": -6, "unit": "°C"}
